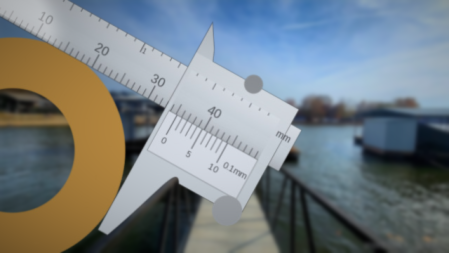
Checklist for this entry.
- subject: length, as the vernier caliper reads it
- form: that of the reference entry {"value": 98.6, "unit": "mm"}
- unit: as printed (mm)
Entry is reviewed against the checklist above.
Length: {"value": 35.2, "unit": "mm"}
